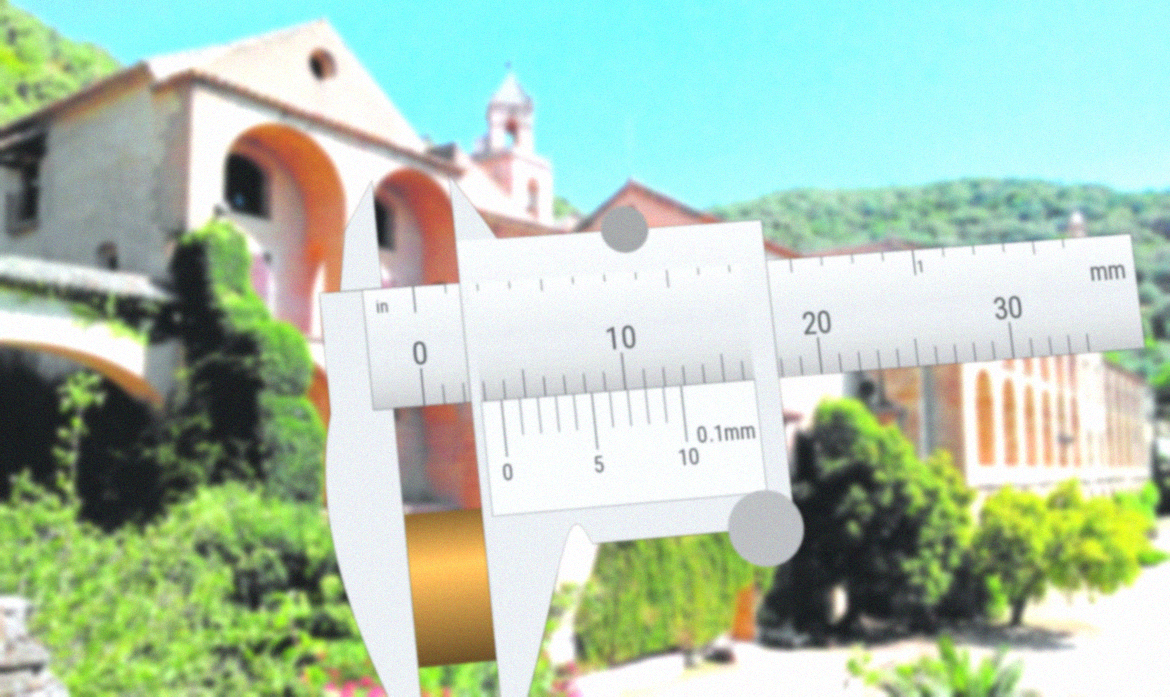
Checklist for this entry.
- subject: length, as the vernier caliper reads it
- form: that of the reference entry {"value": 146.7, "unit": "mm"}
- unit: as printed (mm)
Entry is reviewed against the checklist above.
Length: {"value": 3.8, "unit": "mm"}
